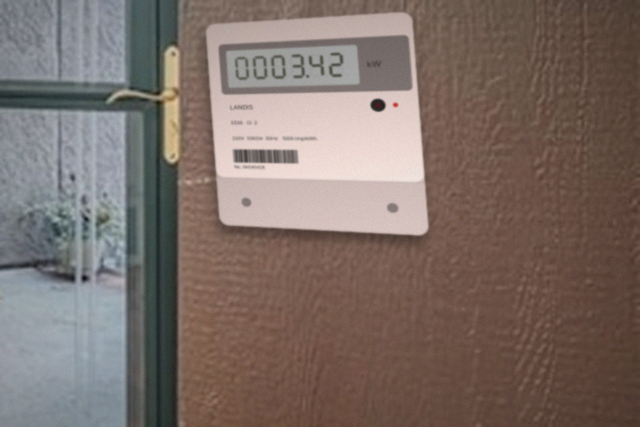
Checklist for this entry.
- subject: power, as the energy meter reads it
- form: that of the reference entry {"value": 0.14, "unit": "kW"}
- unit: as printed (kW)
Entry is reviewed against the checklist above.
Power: {"value": 3.42, "unit": "kW"}
